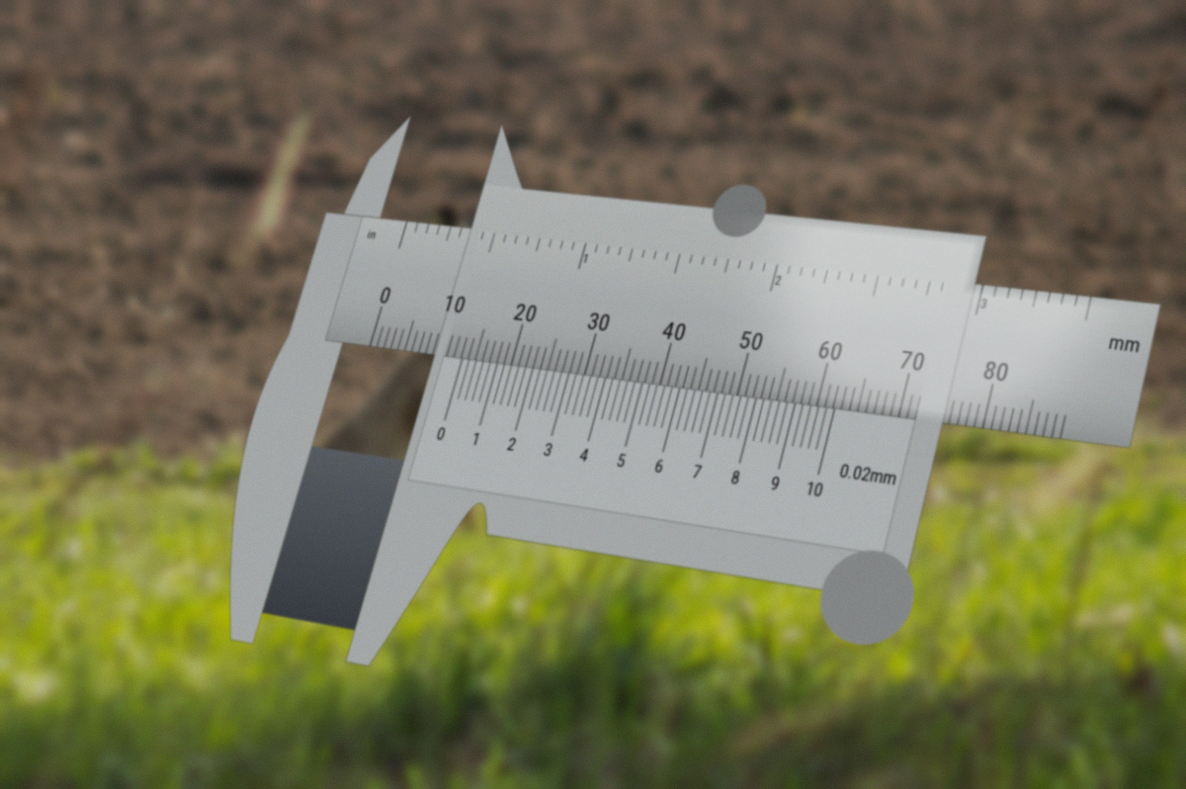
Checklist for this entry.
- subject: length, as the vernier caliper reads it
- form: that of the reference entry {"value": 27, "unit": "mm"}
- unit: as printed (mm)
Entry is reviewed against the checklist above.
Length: {"value": 13.2, "unit": "mm"}
